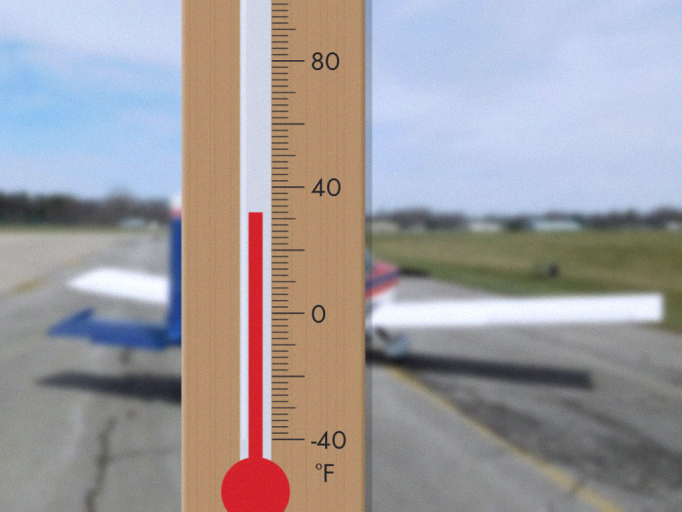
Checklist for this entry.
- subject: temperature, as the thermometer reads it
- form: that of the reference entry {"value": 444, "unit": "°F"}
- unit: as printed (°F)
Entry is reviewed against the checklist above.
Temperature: {"value": 32, "unit": "°F"}
